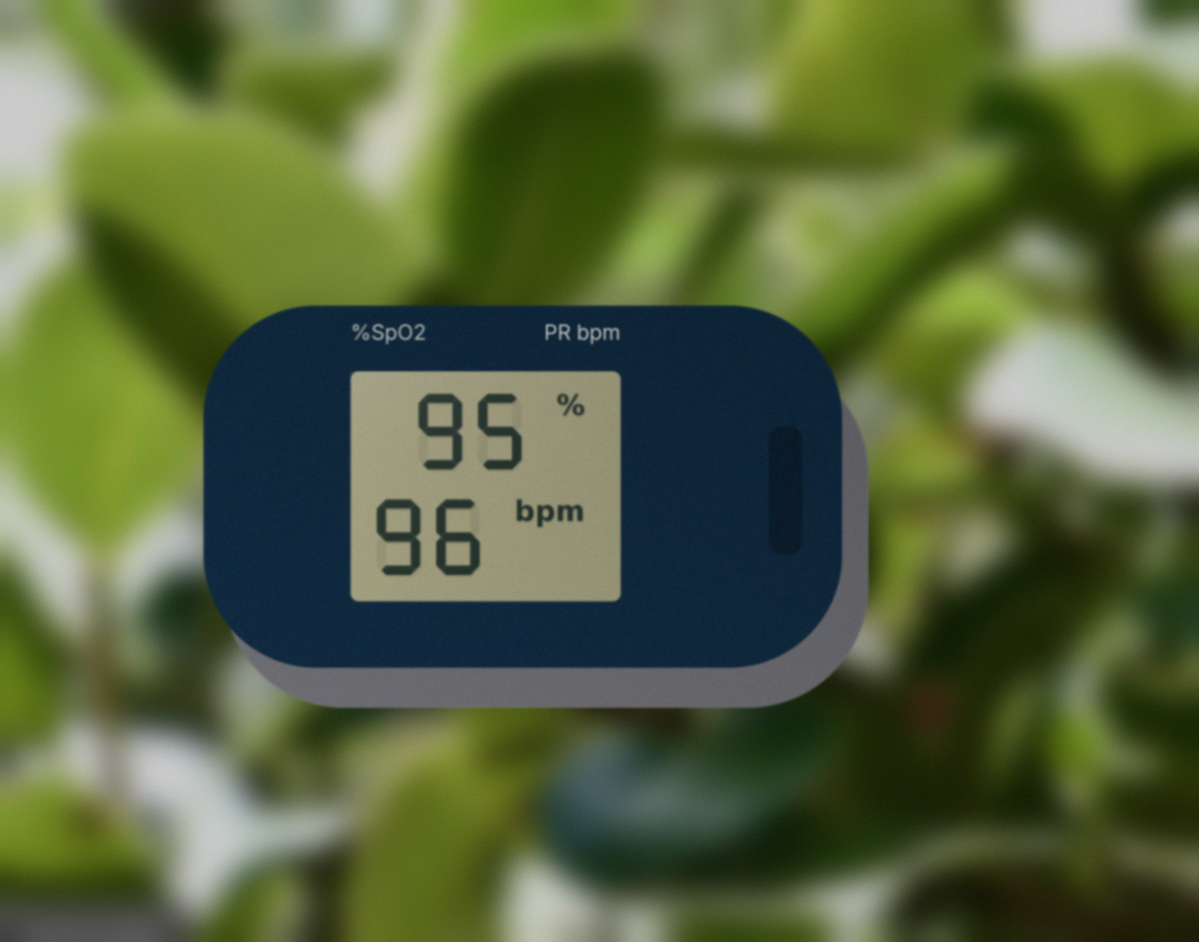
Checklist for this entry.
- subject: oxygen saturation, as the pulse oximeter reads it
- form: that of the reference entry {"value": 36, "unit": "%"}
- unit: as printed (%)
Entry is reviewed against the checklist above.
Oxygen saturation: {"value": 95, "unit": "%"}
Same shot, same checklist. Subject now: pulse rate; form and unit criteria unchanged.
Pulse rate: {"value": 96, "unit": "bpm"}
